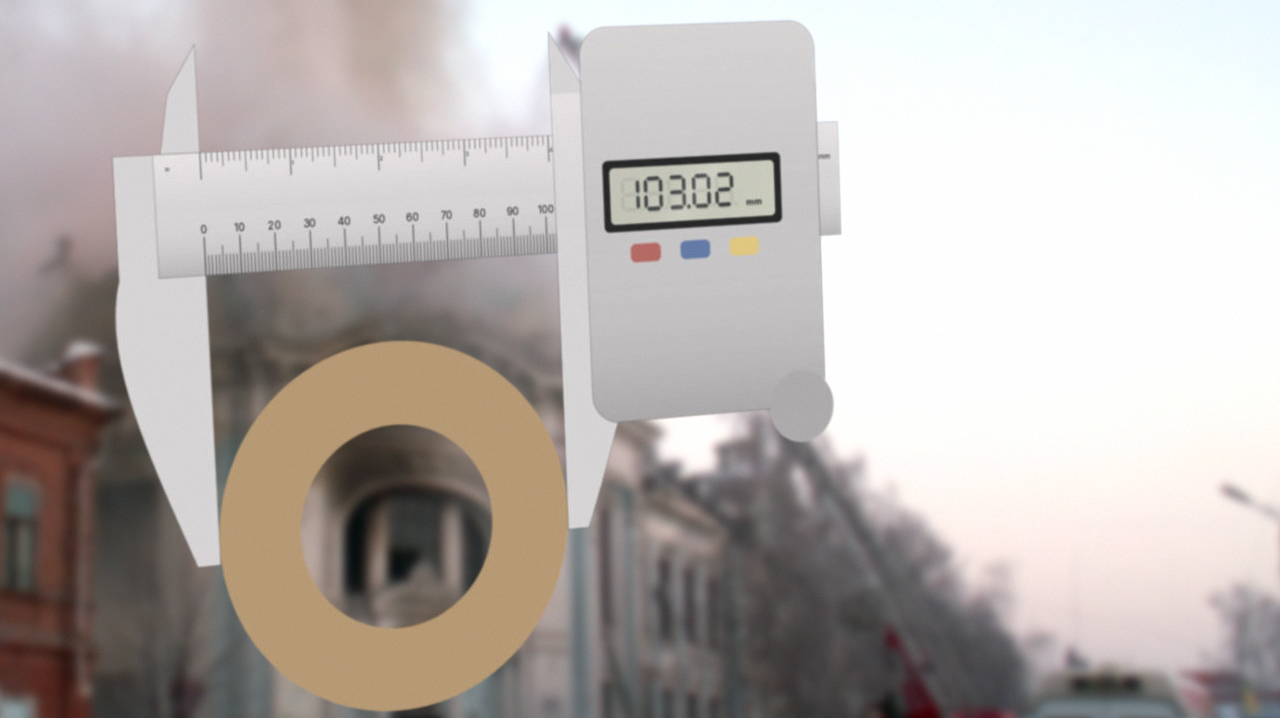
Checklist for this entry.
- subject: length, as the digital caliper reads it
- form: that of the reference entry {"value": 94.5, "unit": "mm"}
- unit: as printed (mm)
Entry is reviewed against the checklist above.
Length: {"value": 103.02, "unit": "mm"}
